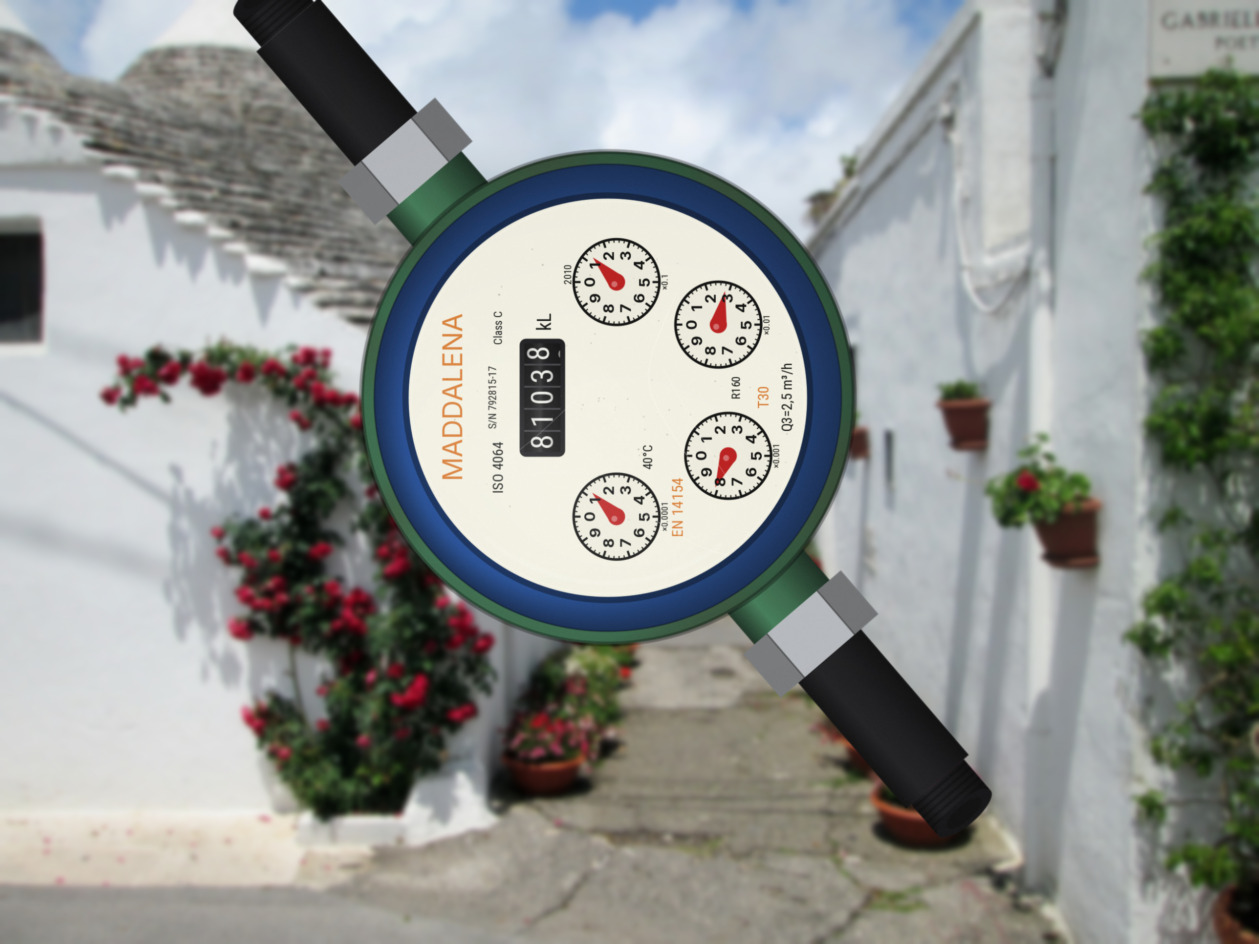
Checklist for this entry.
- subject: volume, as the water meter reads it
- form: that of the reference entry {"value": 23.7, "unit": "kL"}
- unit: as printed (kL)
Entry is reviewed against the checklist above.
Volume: {"value": 81038.1281, "unit": "kL"}
